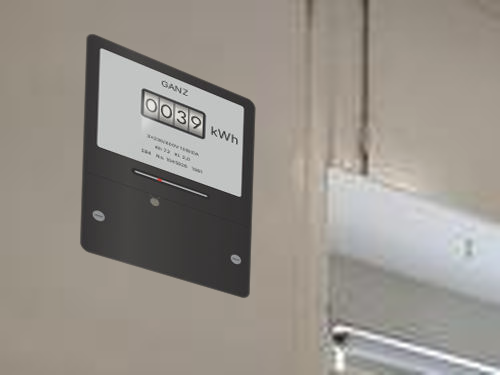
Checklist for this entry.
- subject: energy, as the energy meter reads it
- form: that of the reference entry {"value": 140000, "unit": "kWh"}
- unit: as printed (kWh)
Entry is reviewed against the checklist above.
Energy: {"value": 39, "unit": "kWh"}
